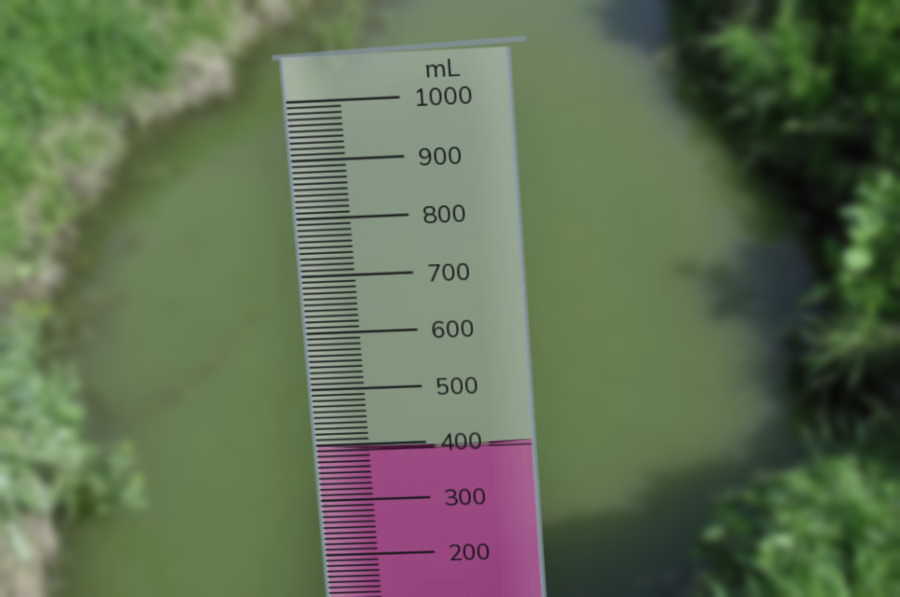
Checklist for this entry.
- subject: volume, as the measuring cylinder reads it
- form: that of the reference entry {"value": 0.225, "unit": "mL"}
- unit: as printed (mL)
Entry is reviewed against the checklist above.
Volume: {"value": 390, "unit": "mL"}
